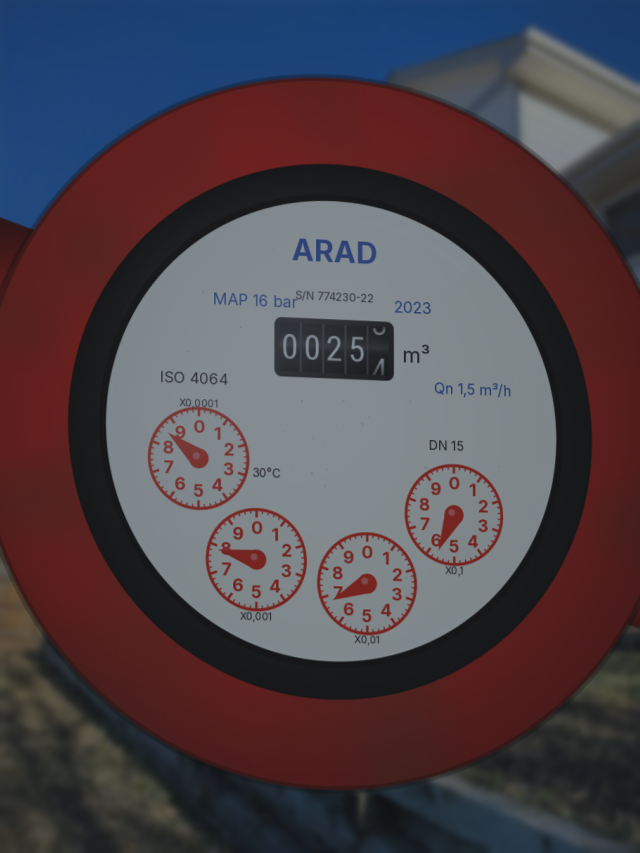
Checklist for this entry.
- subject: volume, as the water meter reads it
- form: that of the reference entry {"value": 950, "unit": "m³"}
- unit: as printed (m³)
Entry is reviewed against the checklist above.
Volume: {"value": 253.5678, "unit": "m³"}
